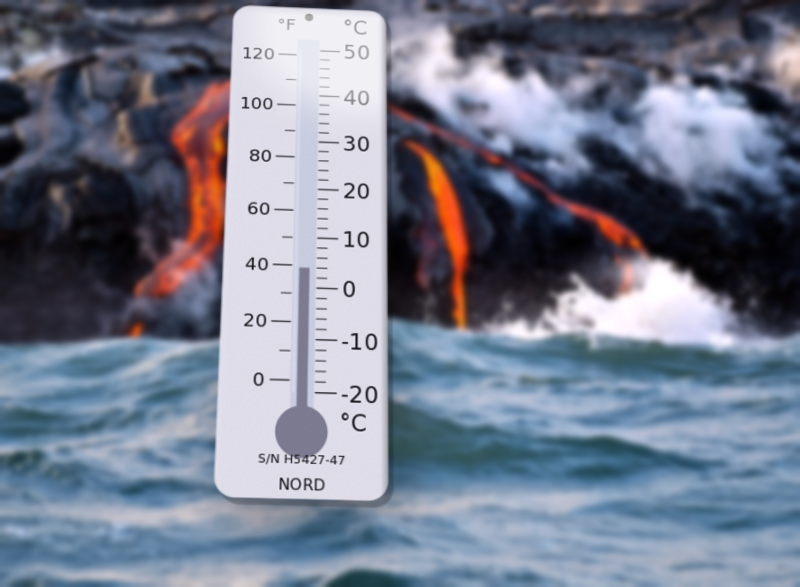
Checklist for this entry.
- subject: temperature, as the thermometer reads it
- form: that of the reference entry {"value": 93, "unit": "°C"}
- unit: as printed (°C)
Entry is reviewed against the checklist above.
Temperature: {"value": 4, "unit": "°C"}
